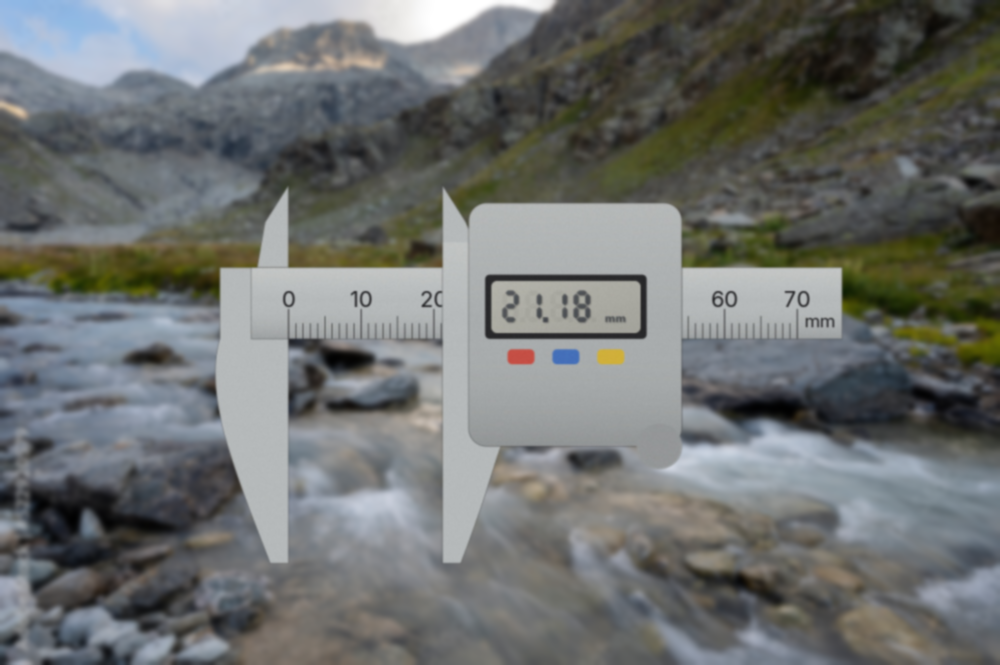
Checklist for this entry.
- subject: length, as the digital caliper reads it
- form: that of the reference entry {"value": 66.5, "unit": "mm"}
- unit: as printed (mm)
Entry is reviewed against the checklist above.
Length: {"value": 21.18, "unit": "mm"}
